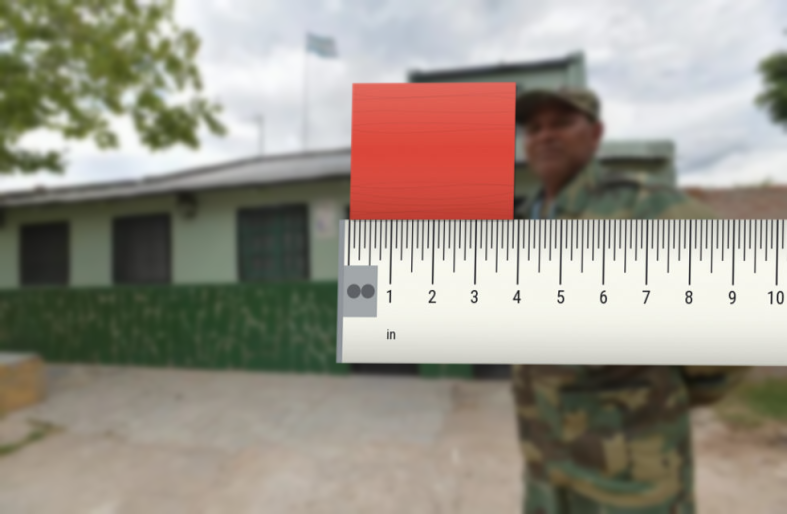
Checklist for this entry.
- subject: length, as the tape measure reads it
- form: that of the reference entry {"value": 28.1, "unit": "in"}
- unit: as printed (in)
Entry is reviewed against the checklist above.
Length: {"value": 3.875, "unit": "in"}
